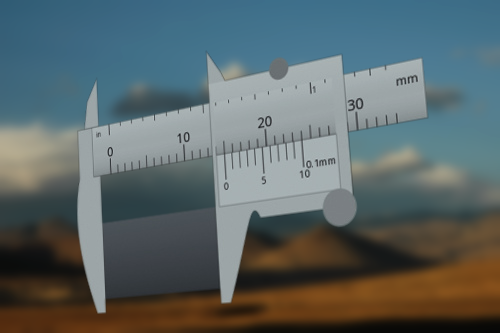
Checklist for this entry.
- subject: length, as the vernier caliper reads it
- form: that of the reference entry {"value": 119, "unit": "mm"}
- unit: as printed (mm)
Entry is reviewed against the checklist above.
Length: {"value": 15.0, "unit": "mm"}
